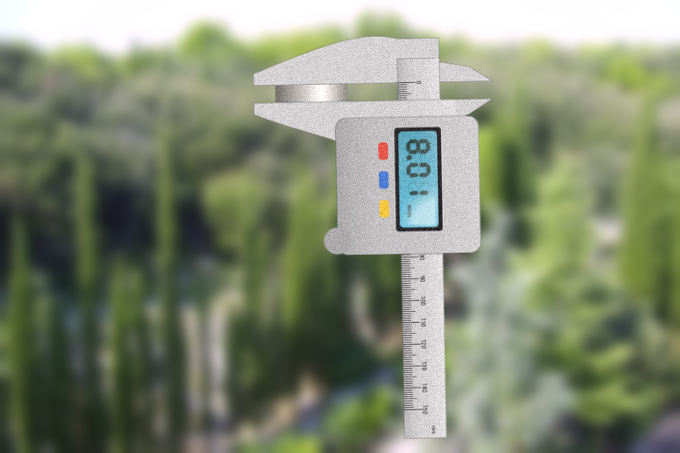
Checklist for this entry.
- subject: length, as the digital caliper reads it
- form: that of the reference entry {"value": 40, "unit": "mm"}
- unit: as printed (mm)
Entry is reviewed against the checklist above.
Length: {"value": 8.01, "unit": "mm"}
